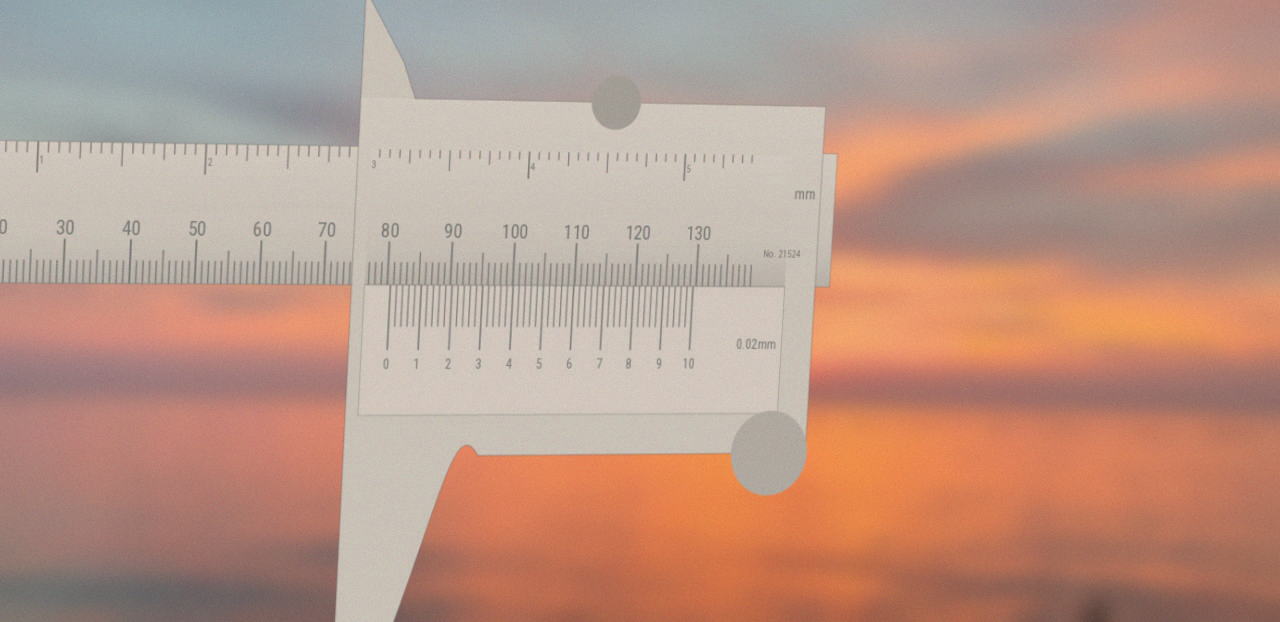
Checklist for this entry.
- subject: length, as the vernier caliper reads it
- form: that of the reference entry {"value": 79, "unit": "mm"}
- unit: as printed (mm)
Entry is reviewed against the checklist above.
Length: {"value": 80.5, "unit": "mm"}
